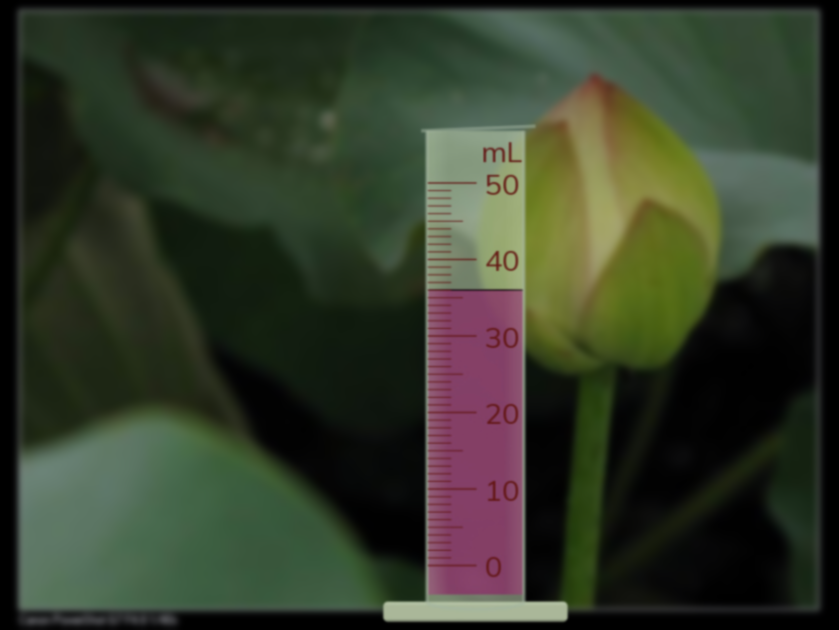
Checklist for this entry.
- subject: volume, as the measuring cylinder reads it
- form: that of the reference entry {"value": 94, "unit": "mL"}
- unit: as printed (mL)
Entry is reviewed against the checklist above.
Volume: {"value": 36, "unit": "mL"}
